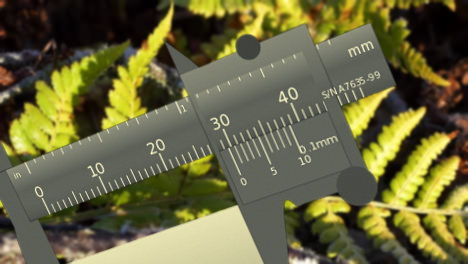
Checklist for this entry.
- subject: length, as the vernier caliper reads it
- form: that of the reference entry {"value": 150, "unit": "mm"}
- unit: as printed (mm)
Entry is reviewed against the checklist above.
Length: {"value": 29.6, "unit": "mm"}
